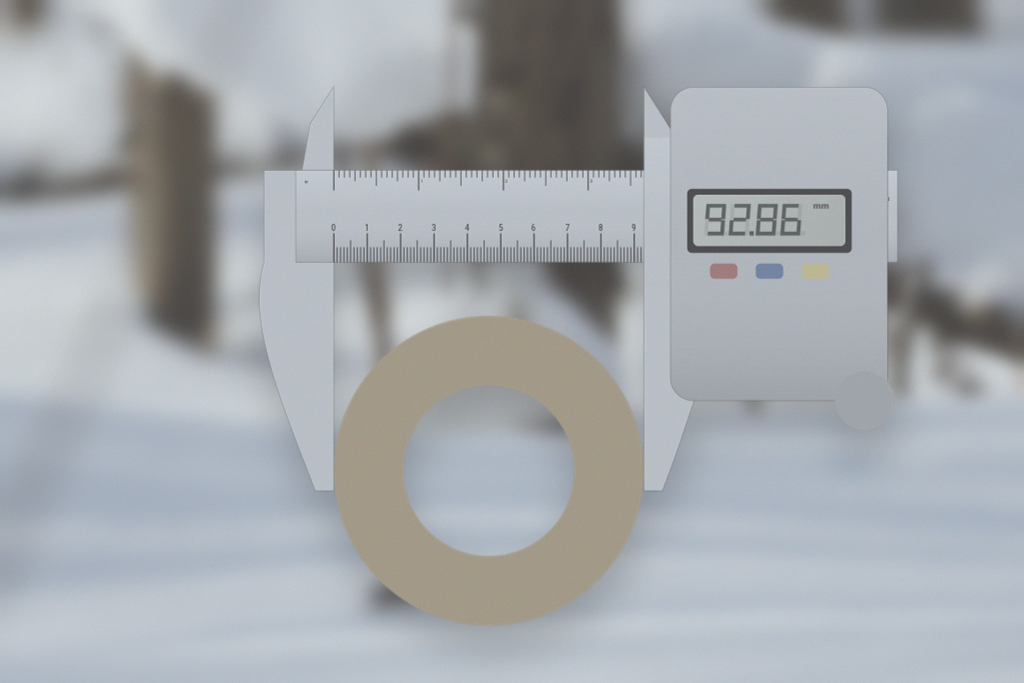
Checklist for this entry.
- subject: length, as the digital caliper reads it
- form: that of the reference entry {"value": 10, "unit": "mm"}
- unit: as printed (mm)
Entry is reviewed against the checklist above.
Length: {"value": 92.86, "unit": "mm"}
